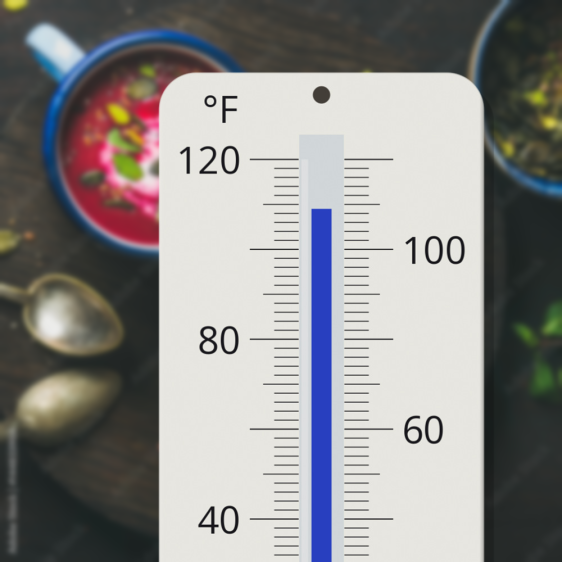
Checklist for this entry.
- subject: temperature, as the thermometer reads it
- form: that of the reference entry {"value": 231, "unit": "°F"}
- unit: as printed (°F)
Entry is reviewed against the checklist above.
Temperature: {"value": 109, "unit": "°F"}
